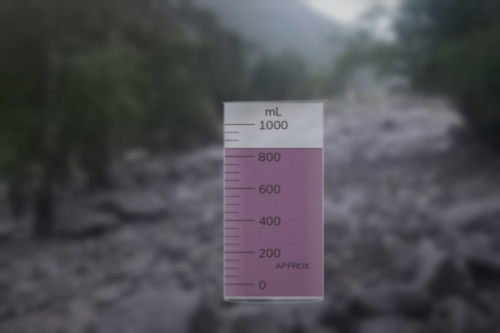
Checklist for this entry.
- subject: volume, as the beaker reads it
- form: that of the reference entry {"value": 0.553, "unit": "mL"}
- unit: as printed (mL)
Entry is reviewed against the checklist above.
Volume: {"value": 850, "unit": "mL"}
